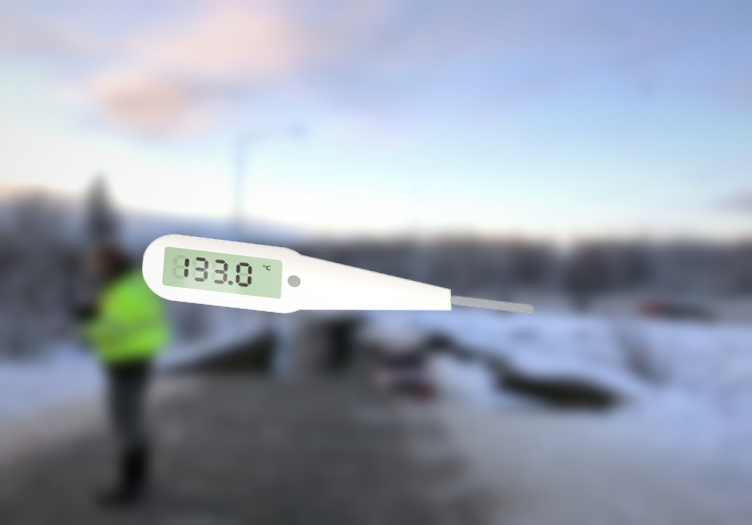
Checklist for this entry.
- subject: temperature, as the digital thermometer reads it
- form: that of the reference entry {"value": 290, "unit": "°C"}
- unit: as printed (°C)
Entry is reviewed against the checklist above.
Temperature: {"value": 133.0, "unit": "°C"}
